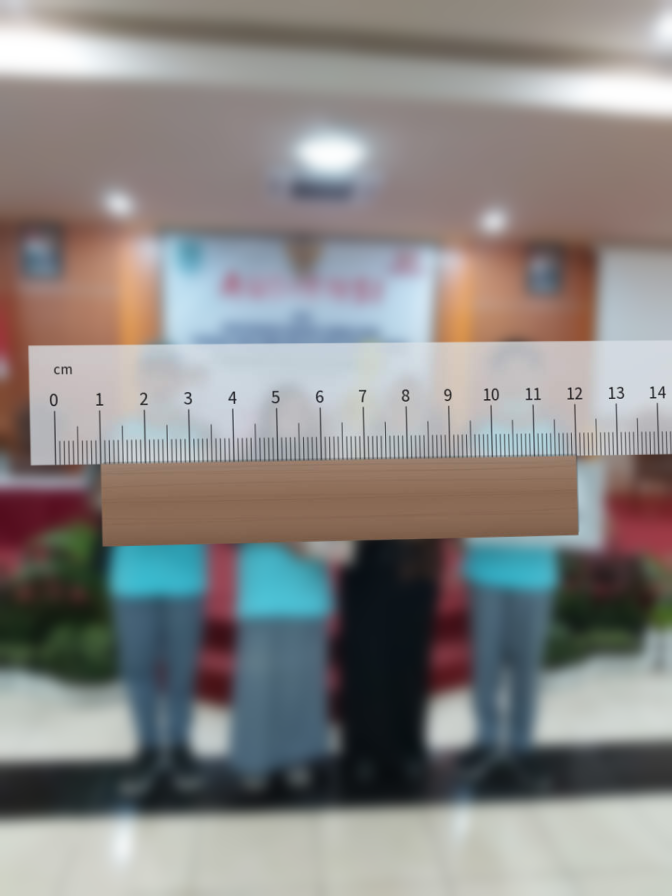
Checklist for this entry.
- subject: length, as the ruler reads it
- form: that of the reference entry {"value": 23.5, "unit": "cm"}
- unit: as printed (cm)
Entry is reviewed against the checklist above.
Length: {"value": 11, "unit": "cm"}
